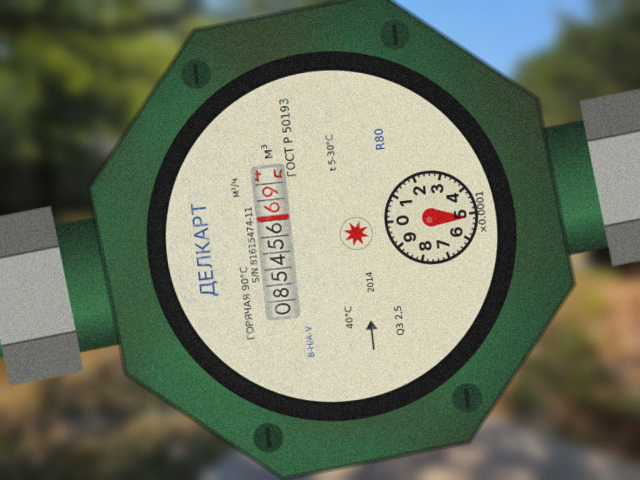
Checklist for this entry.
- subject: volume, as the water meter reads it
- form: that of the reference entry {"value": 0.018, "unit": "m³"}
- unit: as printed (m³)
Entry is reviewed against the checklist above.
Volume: {"value": 85456.6945, "unit": "m³"}
